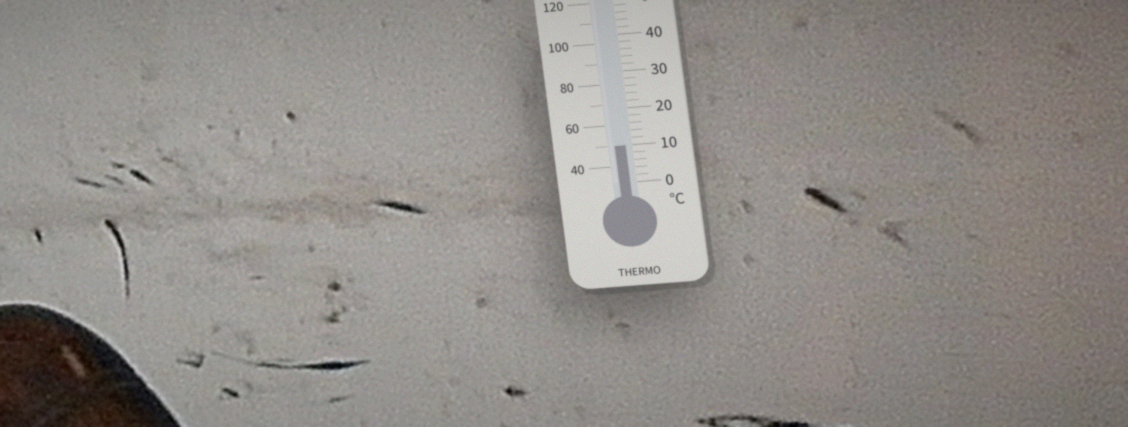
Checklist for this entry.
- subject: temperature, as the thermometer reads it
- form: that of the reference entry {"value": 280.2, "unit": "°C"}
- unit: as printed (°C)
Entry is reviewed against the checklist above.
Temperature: {"value": 10, "unit": "°C"}
